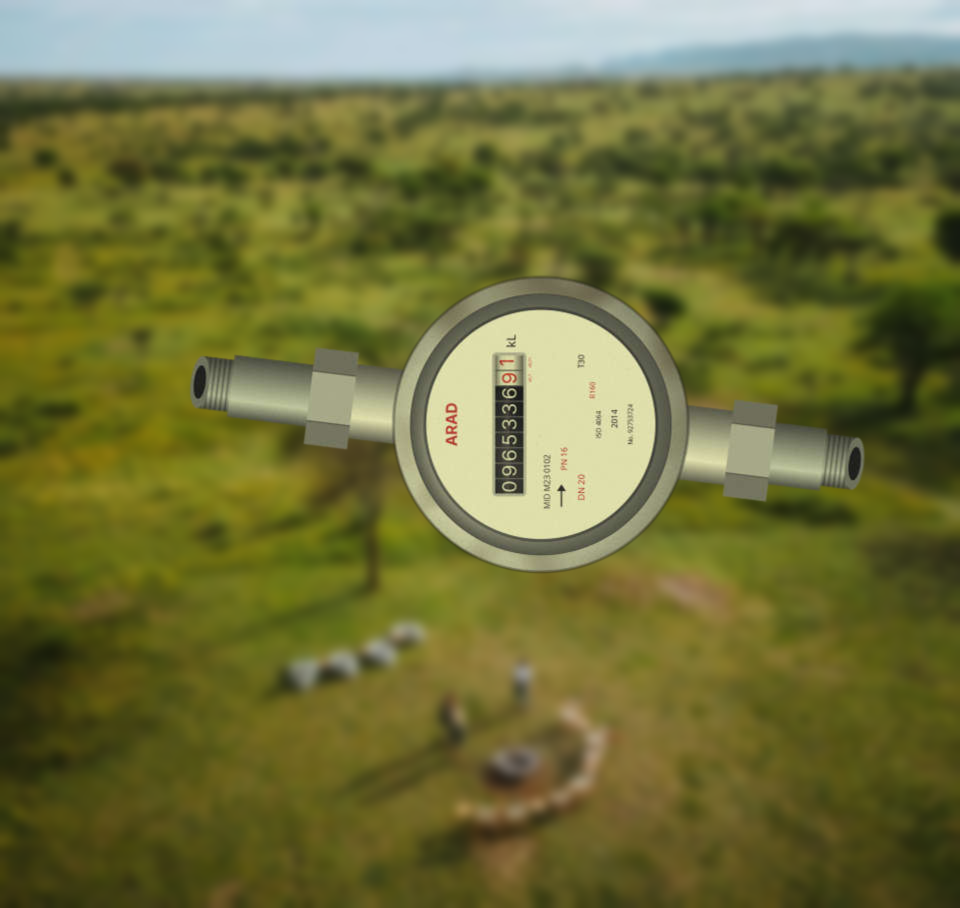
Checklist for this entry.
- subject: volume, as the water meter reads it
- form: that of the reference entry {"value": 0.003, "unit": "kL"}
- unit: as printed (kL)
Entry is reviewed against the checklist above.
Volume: {"value": 965336.91, "unit": "kL"}
